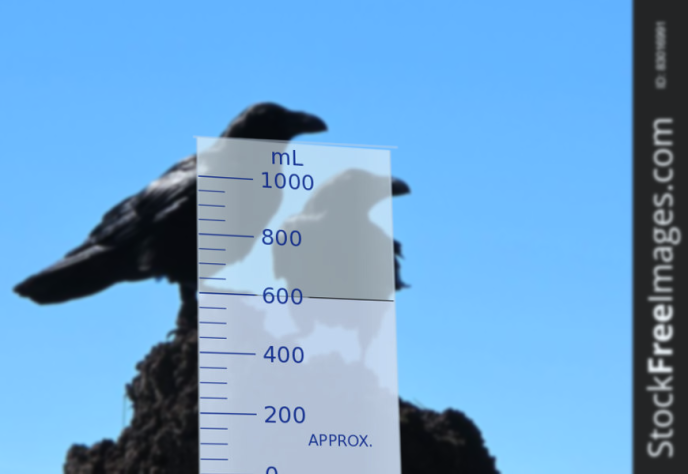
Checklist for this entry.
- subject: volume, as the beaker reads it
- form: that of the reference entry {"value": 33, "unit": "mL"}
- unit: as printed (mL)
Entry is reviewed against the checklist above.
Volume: {"value": 600, "unit": "mL"}
